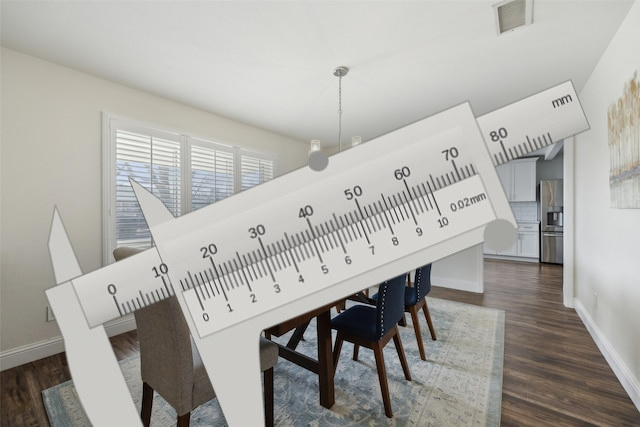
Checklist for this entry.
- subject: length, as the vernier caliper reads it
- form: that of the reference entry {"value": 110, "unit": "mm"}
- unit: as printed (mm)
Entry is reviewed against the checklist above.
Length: {"value": 15.0, "unit": "mm"}
